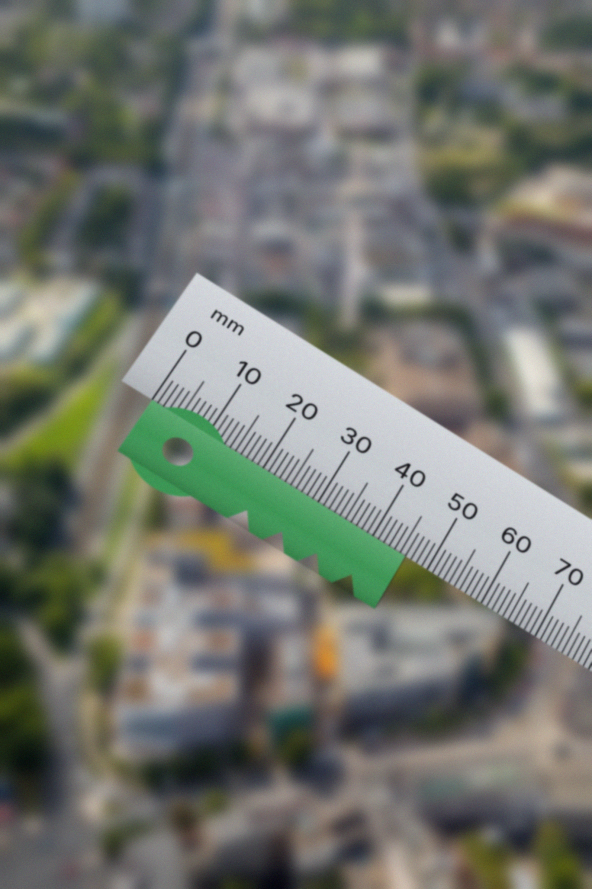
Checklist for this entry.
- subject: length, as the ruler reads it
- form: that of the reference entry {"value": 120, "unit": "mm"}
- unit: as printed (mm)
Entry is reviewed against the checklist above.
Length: {"value": 46, "unit": "mm"}
